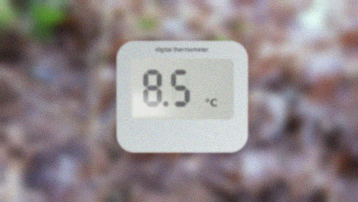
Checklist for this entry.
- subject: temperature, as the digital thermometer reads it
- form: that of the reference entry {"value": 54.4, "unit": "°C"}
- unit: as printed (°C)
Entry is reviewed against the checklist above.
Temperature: {"value": 8.5, "unit": "°C"}
